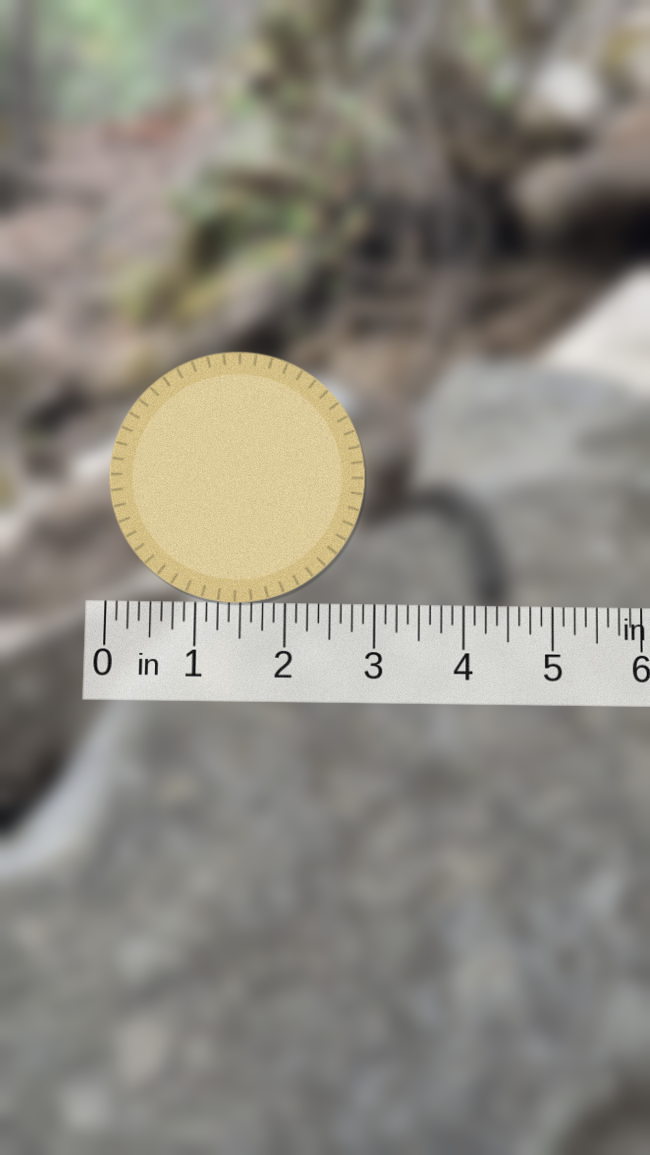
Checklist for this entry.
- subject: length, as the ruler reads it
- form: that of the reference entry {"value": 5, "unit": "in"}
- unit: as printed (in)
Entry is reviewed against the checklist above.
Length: {"value": 2.875, "unit": "in"}
